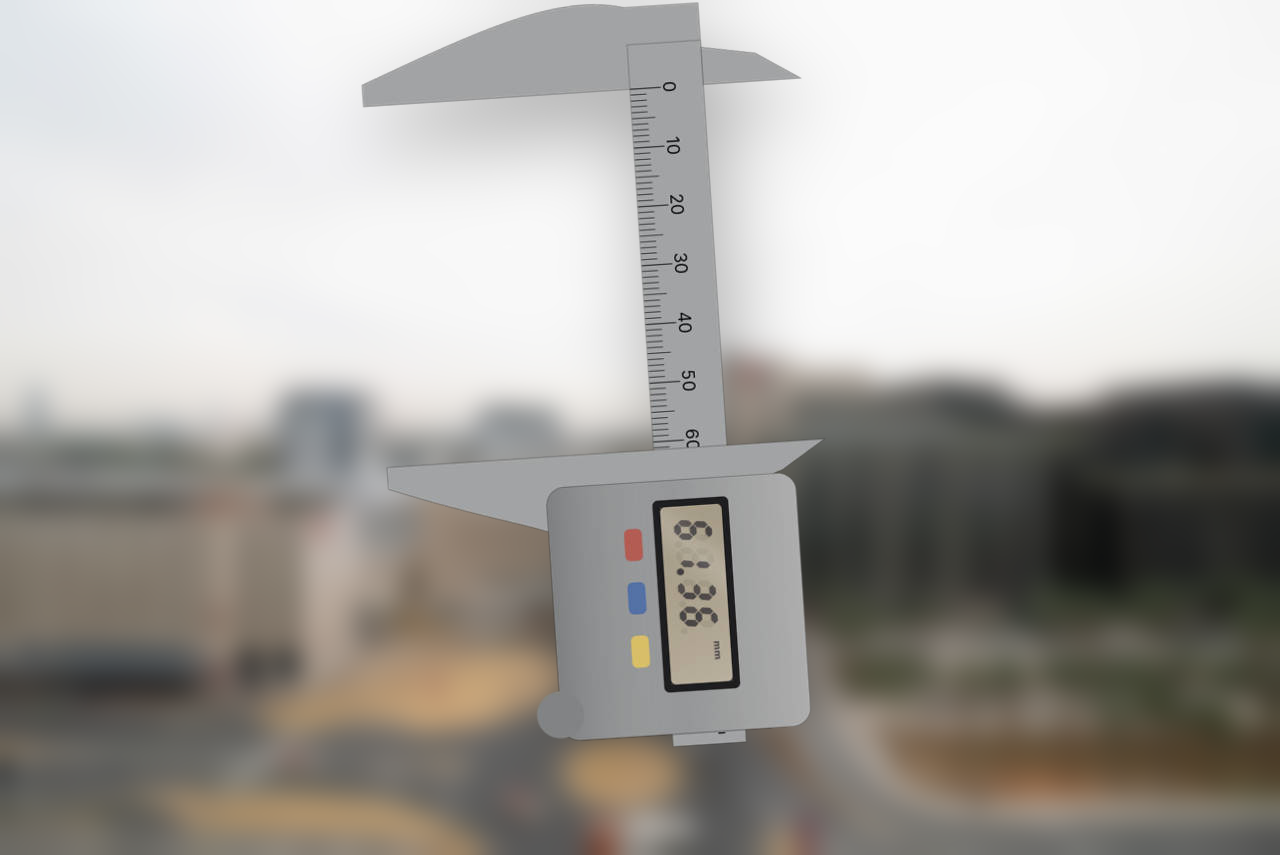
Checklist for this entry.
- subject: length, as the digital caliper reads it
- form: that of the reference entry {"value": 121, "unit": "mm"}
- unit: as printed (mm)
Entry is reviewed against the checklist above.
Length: {"value": 61.36, "unit": "mm"}
